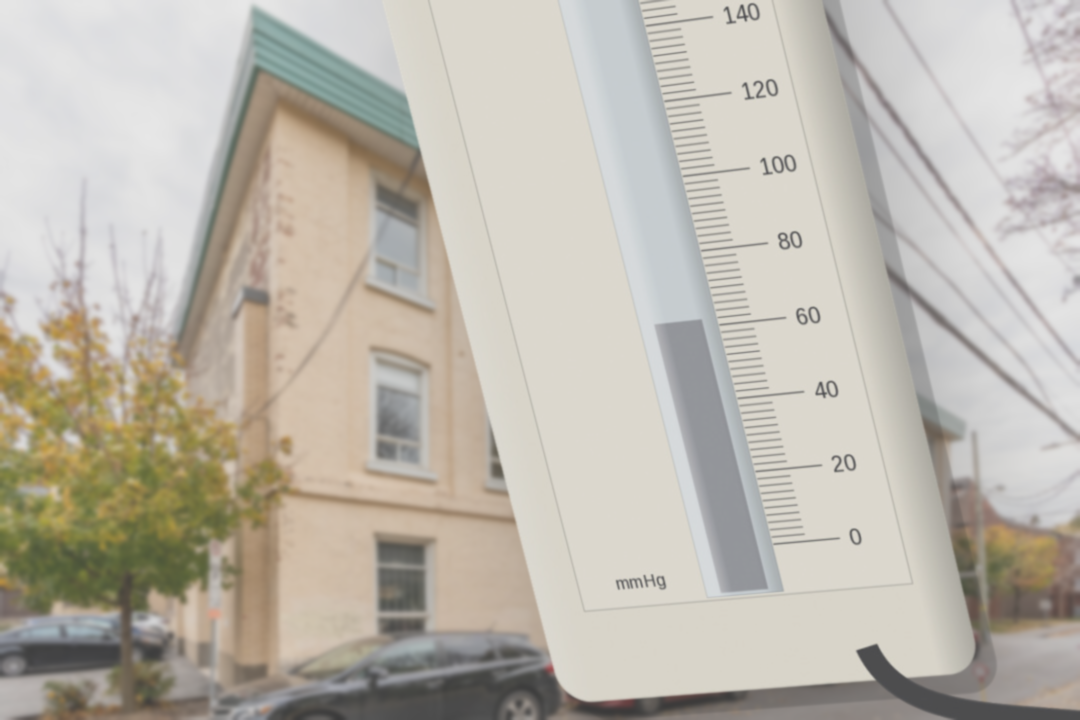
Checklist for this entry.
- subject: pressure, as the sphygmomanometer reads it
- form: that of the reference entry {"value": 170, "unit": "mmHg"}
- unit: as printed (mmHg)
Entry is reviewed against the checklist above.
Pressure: {"value": 62, "unit": "mmHg"}
